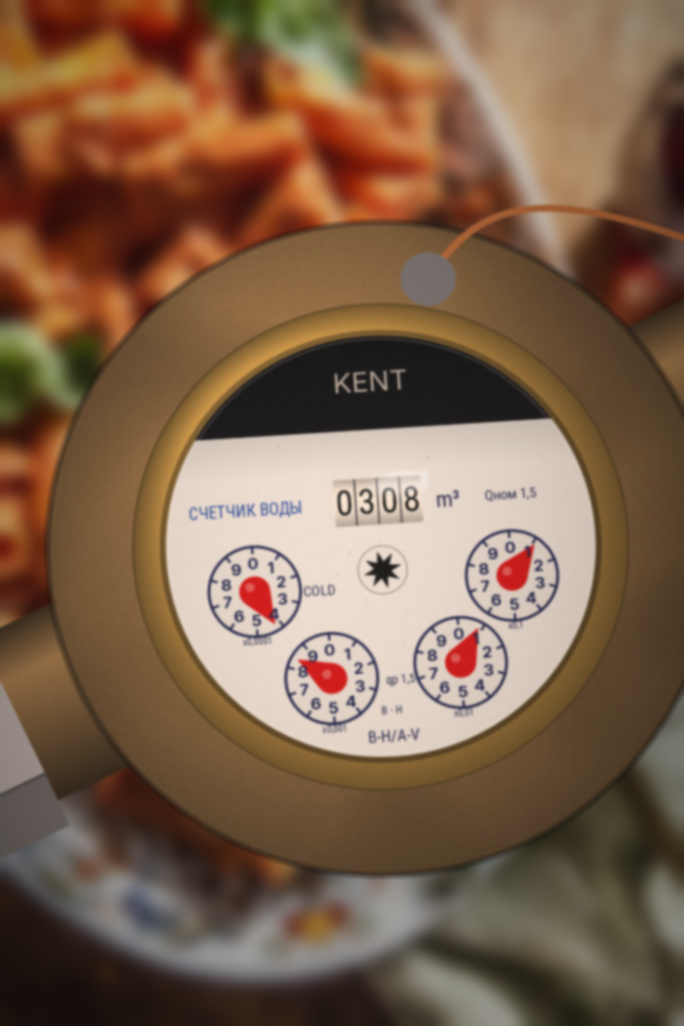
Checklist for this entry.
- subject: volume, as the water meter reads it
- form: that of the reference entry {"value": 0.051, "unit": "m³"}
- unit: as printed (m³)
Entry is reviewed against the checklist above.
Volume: {"value": 308.1084, "unit": "m³"}
